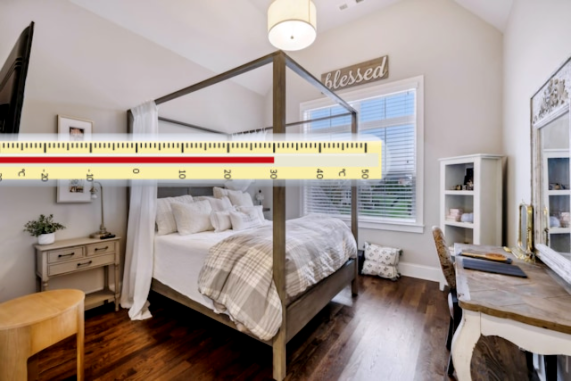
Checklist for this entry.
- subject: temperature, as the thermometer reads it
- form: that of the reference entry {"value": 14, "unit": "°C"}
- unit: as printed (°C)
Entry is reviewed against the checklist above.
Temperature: {"value": 30, "unit": "°C"}
